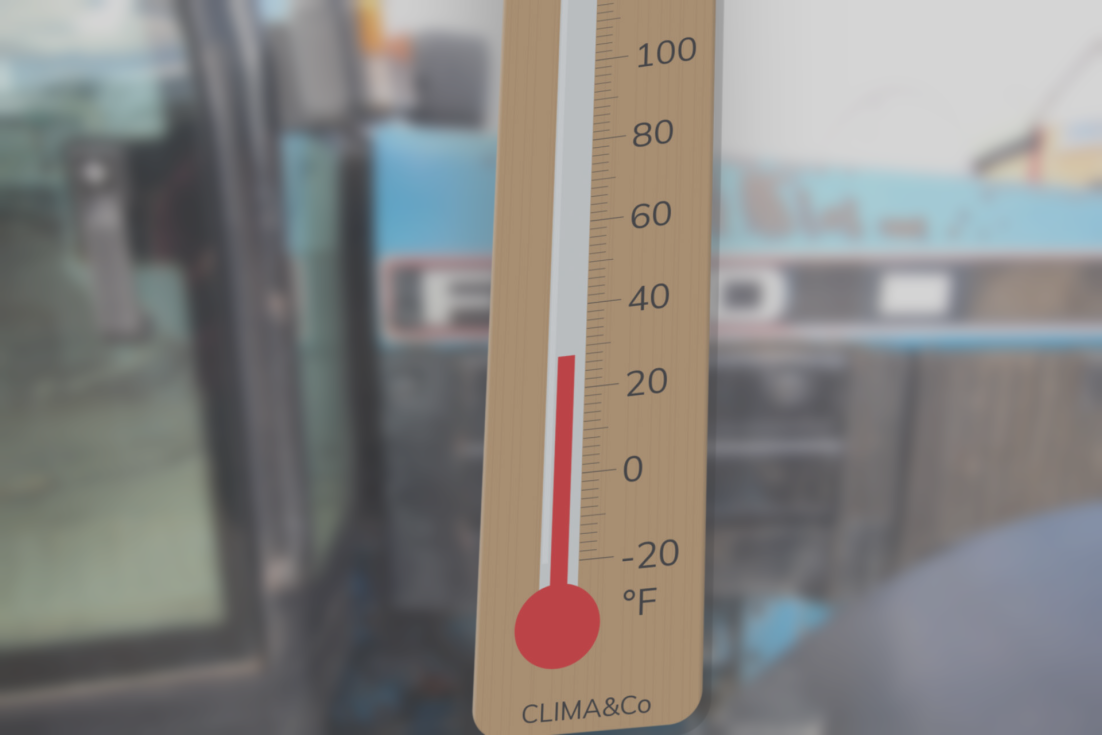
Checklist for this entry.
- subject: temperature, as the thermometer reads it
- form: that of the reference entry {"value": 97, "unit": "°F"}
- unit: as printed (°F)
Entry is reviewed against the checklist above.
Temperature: {"value": 28, "unit": "°F"}
